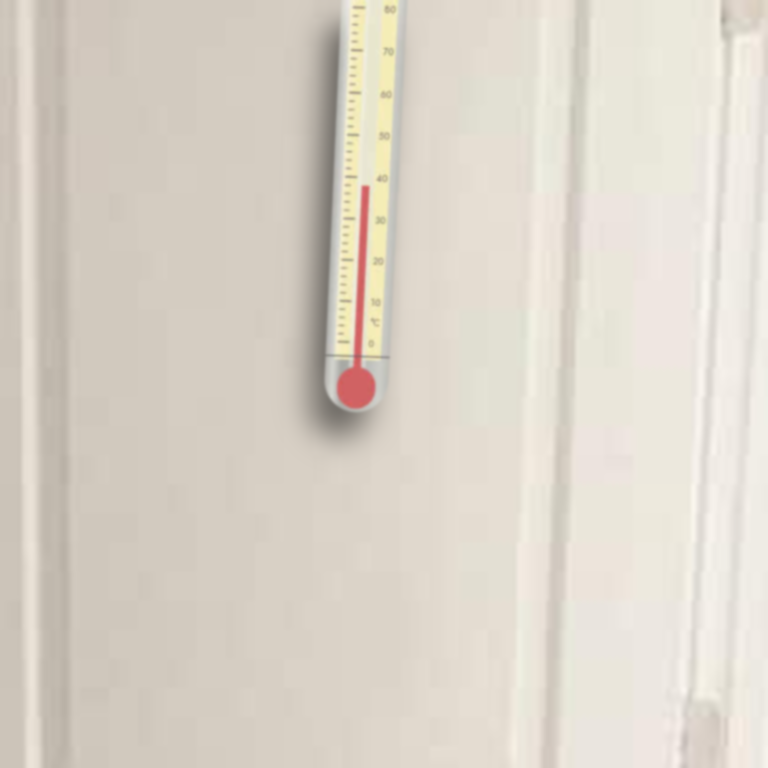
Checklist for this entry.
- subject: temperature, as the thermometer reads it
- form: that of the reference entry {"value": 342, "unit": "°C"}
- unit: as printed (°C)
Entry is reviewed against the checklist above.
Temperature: {"value": 38, "unit": "°C"}
